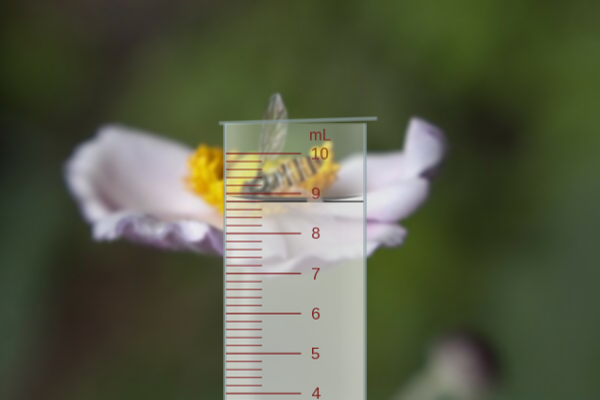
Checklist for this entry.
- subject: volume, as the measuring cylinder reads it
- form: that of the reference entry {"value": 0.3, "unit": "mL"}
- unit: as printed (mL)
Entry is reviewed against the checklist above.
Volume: {"value": 8.8, "unit": "mL"}
